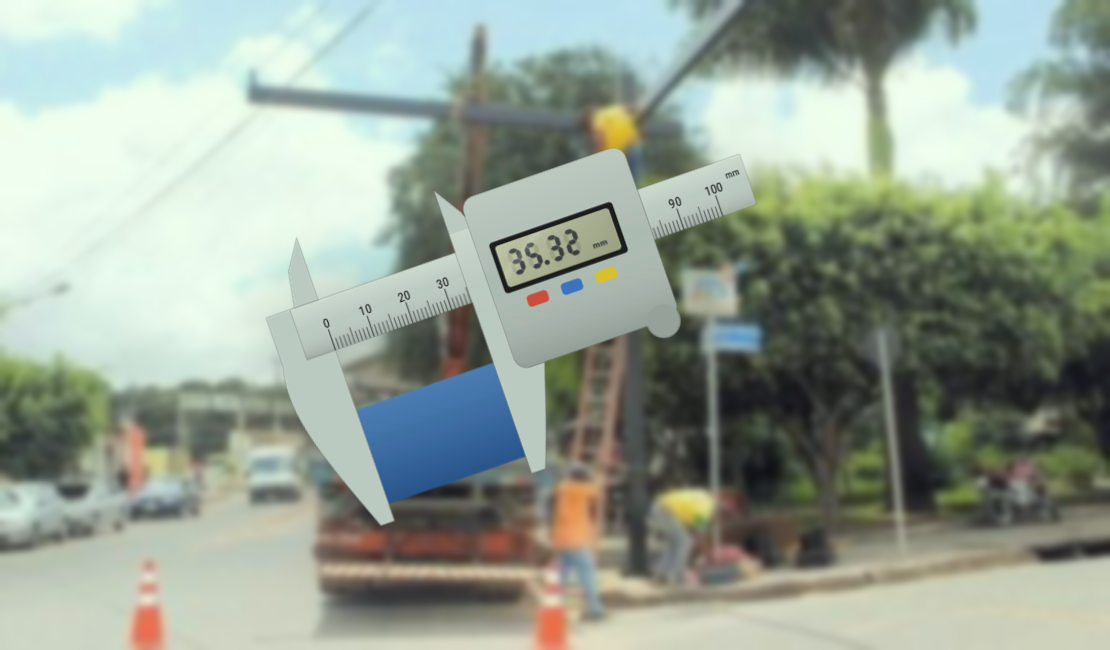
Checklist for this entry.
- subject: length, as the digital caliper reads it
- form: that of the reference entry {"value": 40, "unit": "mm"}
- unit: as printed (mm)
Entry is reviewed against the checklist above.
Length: {"value": 35.32, "unit": "mm"}
